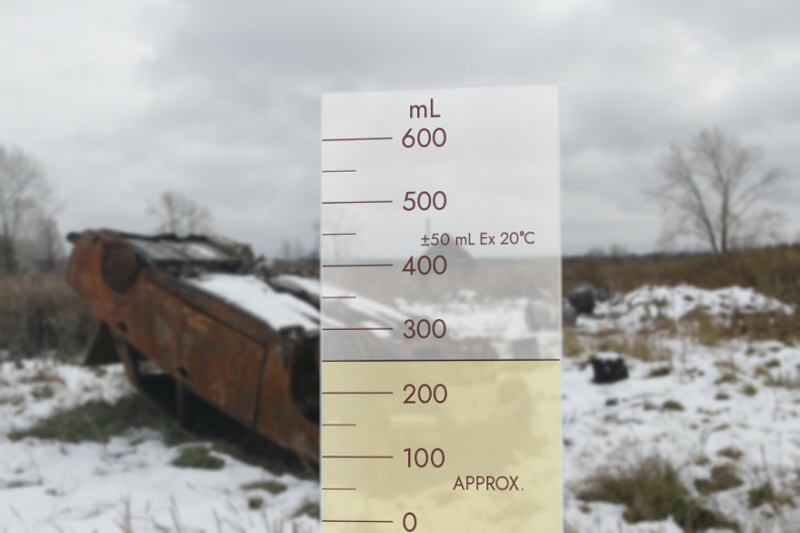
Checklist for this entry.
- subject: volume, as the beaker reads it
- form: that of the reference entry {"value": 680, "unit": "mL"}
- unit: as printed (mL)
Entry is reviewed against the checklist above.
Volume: {"value": 250, "unit": "mL"}
